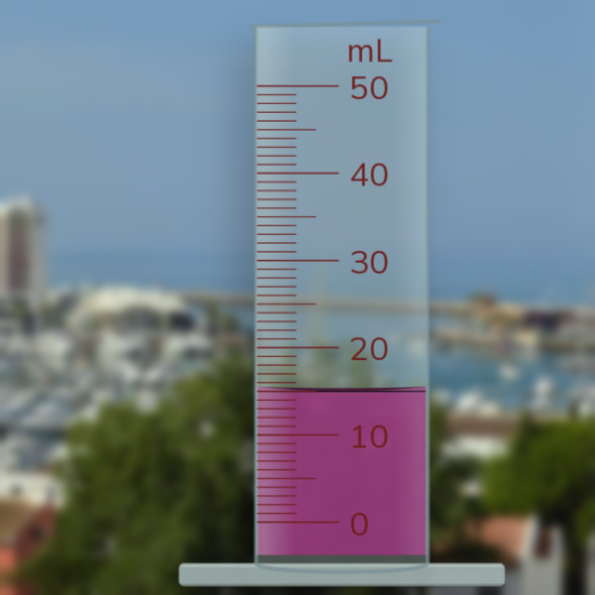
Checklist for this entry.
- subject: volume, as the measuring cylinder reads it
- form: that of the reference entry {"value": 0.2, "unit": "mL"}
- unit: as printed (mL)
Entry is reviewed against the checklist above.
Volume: {"value": 15, "unit": "mL"}
